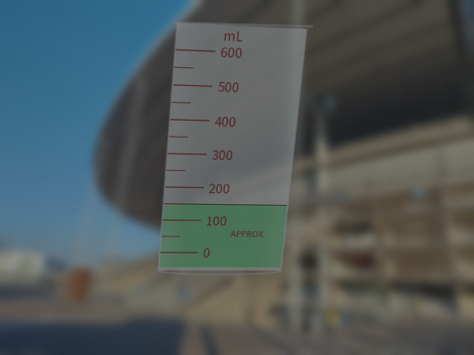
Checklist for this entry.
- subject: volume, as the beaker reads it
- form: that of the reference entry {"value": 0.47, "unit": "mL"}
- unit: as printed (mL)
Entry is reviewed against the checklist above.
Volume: {"value": 150, "unit": "mL"}
